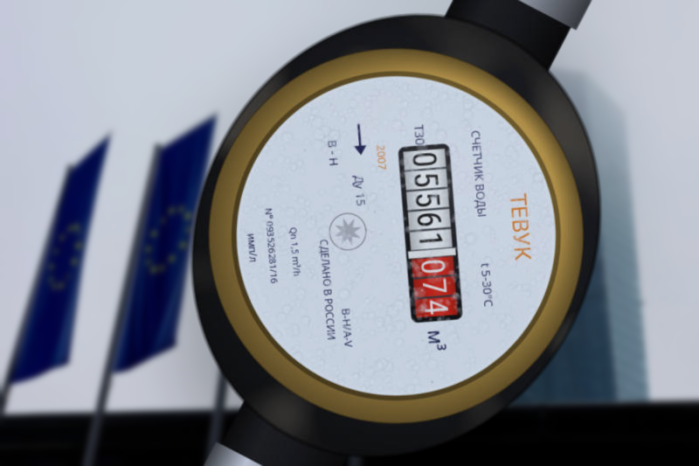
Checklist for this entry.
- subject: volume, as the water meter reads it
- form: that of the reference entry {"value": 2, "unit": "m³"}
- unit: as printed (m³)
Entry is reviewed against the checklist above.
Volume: {"value": 5561.074, "unit": "m³"}
